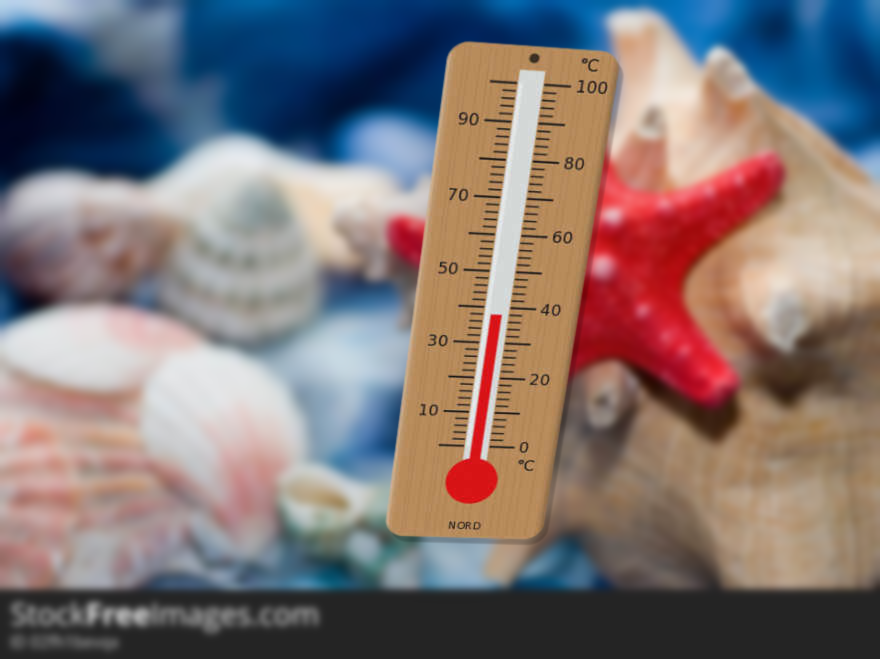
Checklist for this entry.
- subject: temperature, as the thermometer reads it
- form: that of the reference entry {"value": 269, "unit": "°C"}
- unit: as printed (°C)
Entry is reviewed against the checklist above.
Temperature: {"value": 38, "unit": "°C"}
